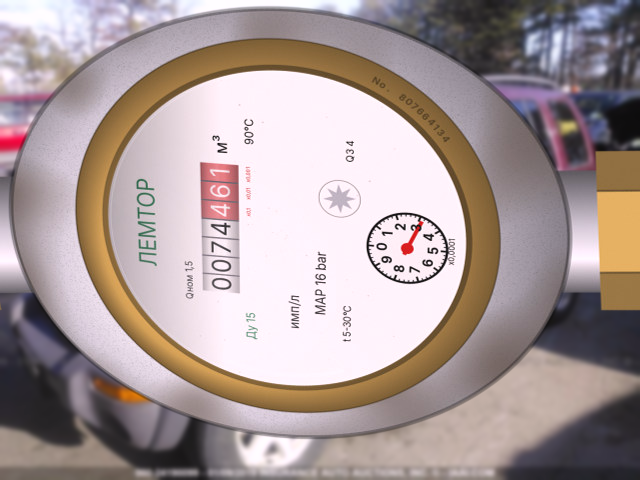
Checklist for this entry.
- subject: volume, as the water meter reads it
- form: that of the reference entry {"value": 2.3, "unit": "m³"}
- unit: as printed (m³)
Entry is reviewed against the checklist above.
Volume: {"value": 74.4613, "unit": "m³"}
